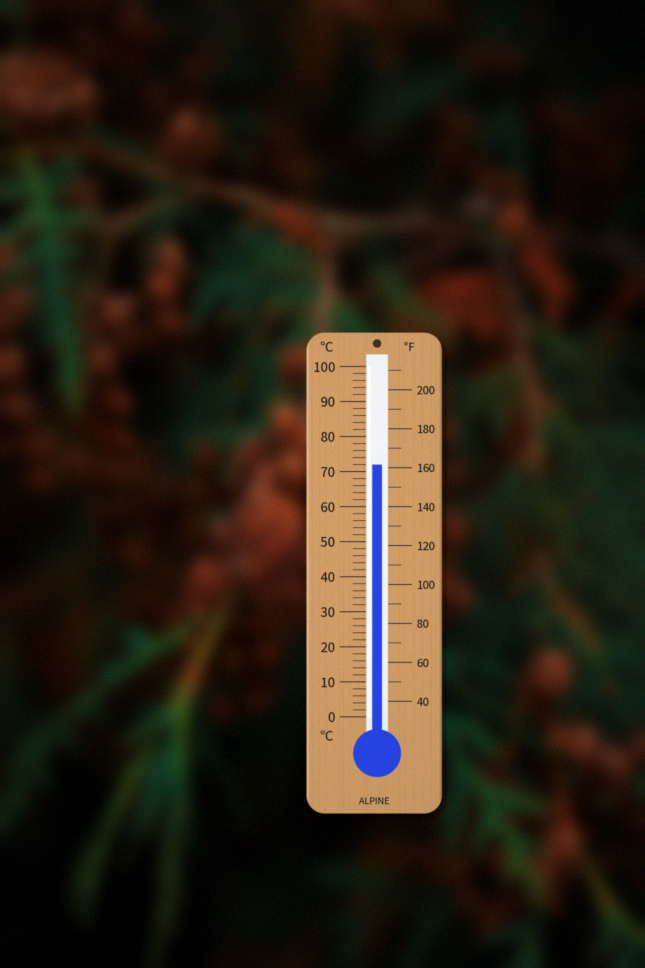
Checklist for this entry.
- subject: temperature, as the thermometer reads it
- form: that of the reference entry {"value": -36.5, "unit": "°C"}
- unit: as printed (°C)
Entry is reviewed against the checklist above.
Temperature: {"value": 72, "unit": "°C"}
